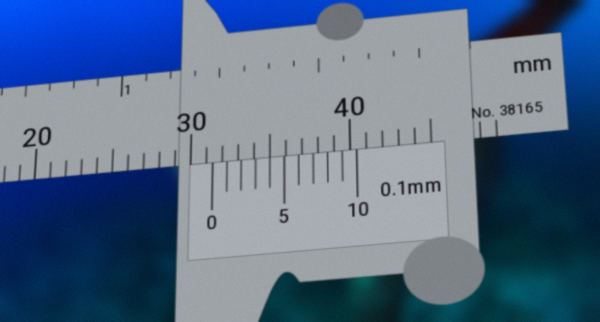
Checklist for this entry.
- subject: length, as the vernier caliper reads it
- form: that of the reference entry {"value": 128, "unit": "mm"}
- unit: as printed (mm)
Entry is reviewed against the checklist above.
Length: {"value": 31.4, "unit": "mm"}
